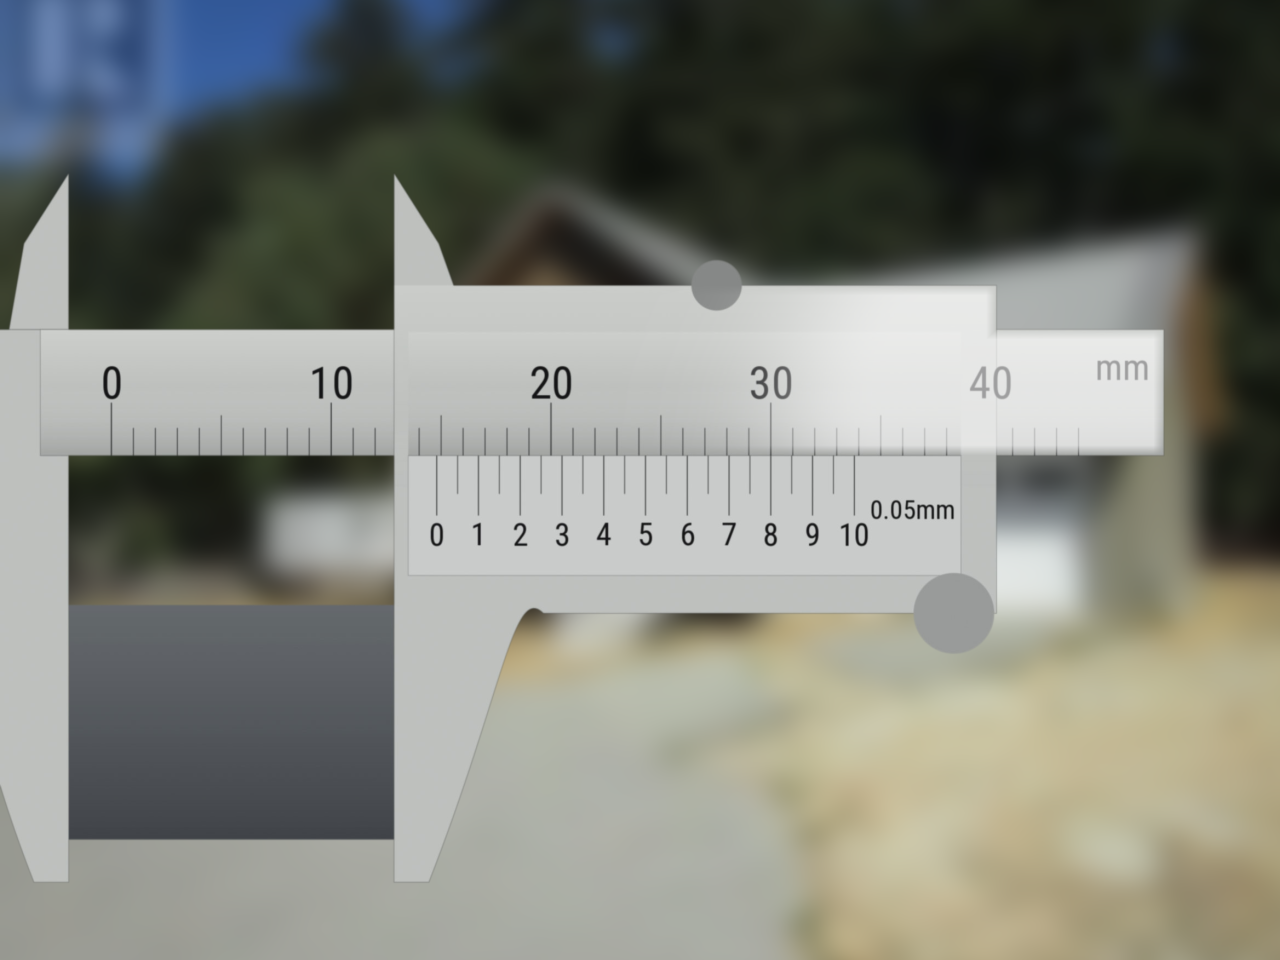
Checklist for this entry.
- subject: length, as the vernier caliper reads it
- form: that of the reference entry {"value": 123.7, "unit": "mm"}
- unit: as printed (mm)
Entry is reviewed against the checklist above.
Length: {"value": 14.8, "unit": "mm"}
